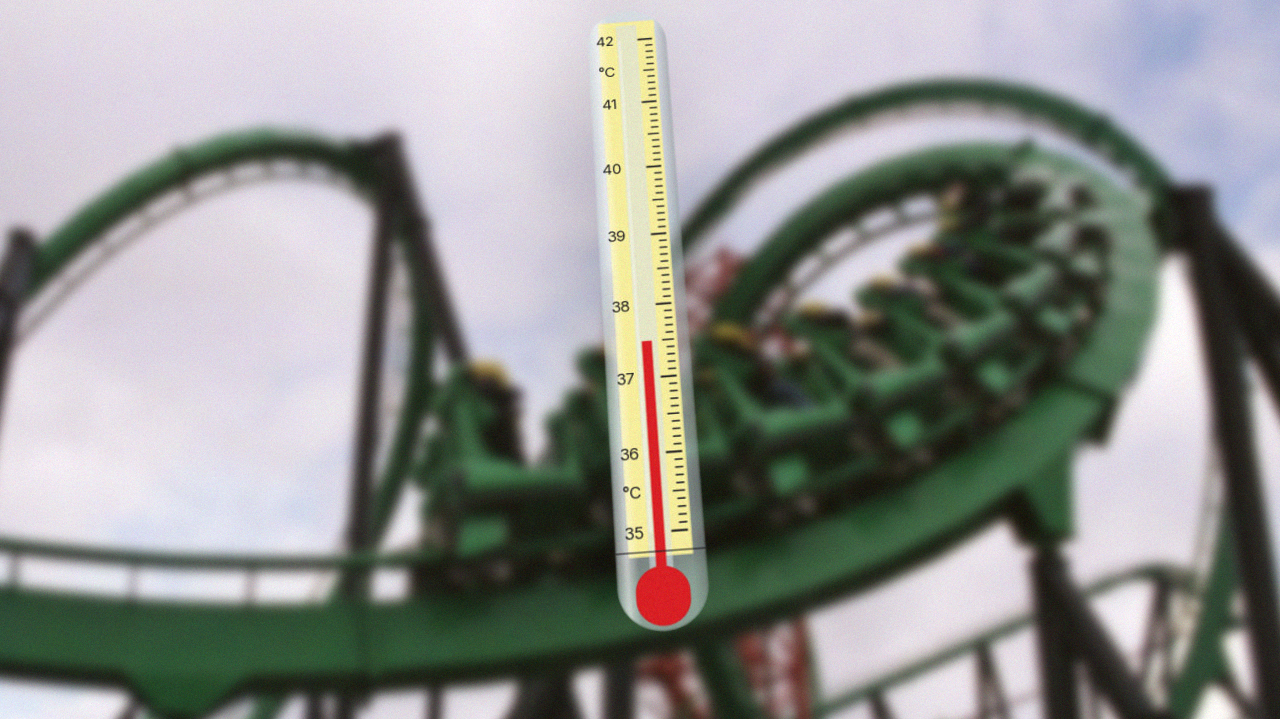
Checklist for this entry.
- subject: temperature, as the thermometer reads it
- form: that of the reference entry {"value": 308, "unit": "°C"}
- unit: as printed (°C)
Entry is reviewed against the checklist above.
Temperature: {"value": 37.5, "unit": "°C"}
